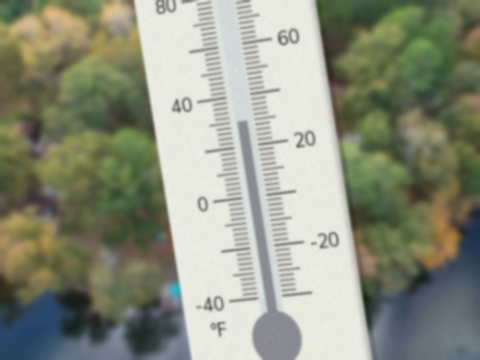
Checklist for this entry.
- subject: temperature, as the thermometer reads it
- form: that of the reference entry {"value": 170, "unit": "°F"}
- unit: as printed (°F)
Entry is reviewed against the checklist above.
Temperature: {"value": 30, "unit": "°F"}
